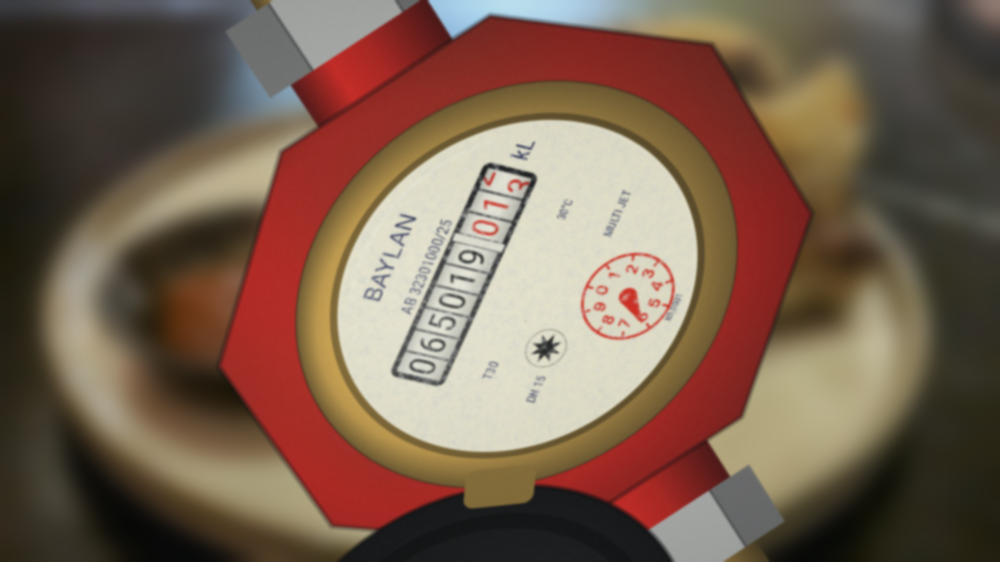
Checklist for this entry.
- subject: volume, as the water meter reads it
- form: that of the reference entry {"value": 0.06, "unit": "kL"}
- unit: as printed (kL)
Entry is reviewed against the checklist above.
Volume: {"value": 65019.0126, "unit": "kL"}
